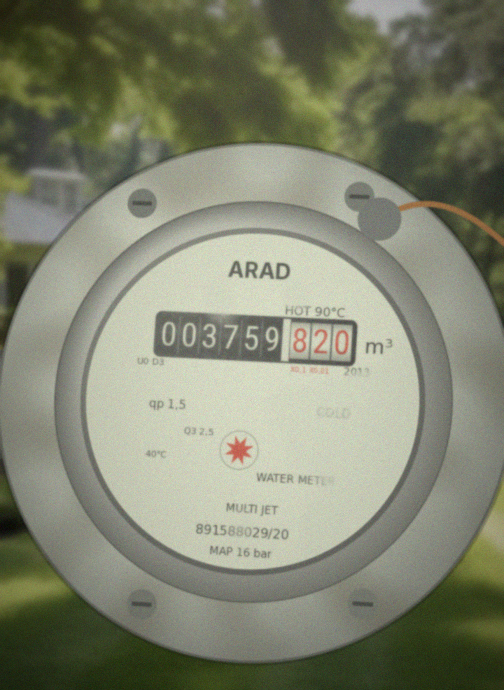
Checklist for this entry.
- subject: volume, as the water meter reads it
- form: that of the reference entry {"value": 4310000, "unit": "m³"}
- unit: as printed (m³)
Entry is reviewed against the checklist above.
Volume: {"value": 3759.820, "unit": "m³"}
